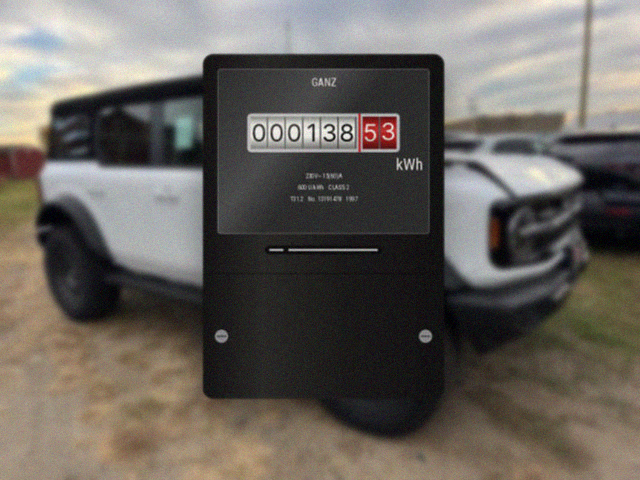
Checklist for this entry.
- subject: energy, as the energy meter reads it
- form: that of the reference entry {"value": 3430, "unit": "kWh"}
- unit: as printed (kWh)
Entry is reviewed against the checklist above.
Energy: {"value": 138.53, "unit": "kWh"}
